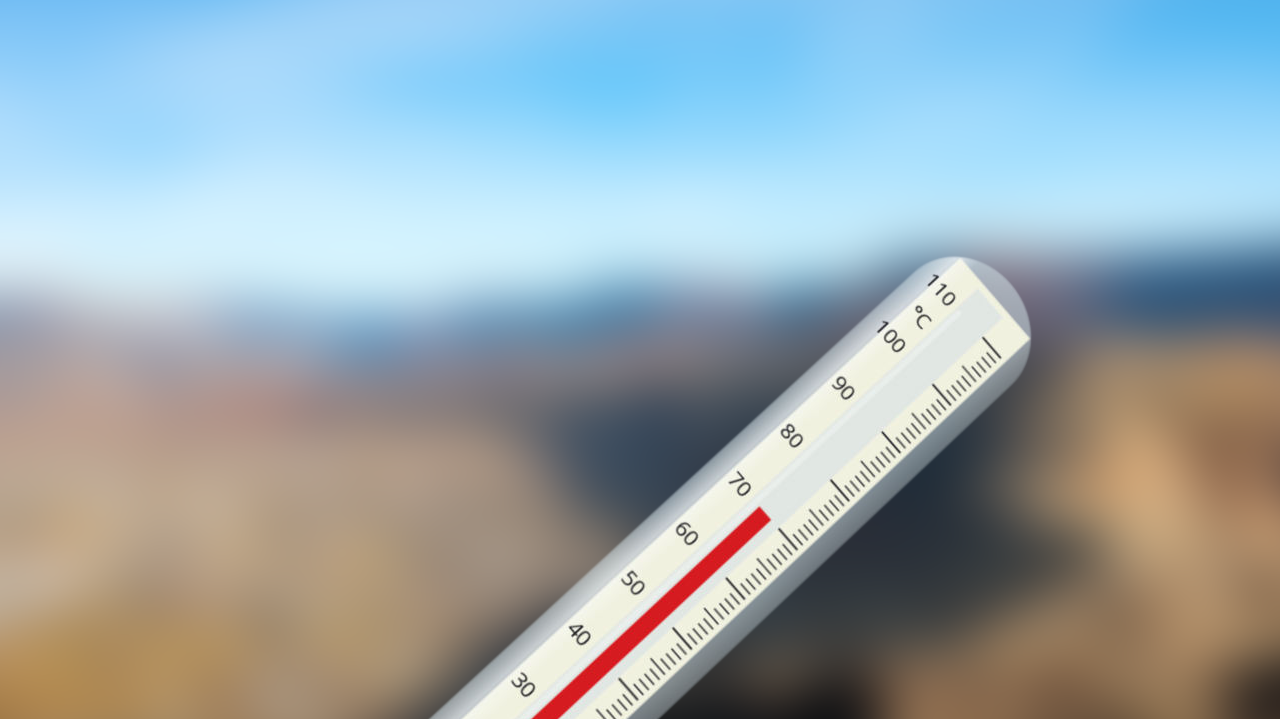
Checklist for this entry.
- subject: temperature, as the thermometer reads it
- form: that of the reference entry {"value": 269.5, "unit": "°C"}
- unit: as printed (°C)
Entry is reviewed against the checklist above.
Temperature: {"value": 70, "unit": "°C"}
